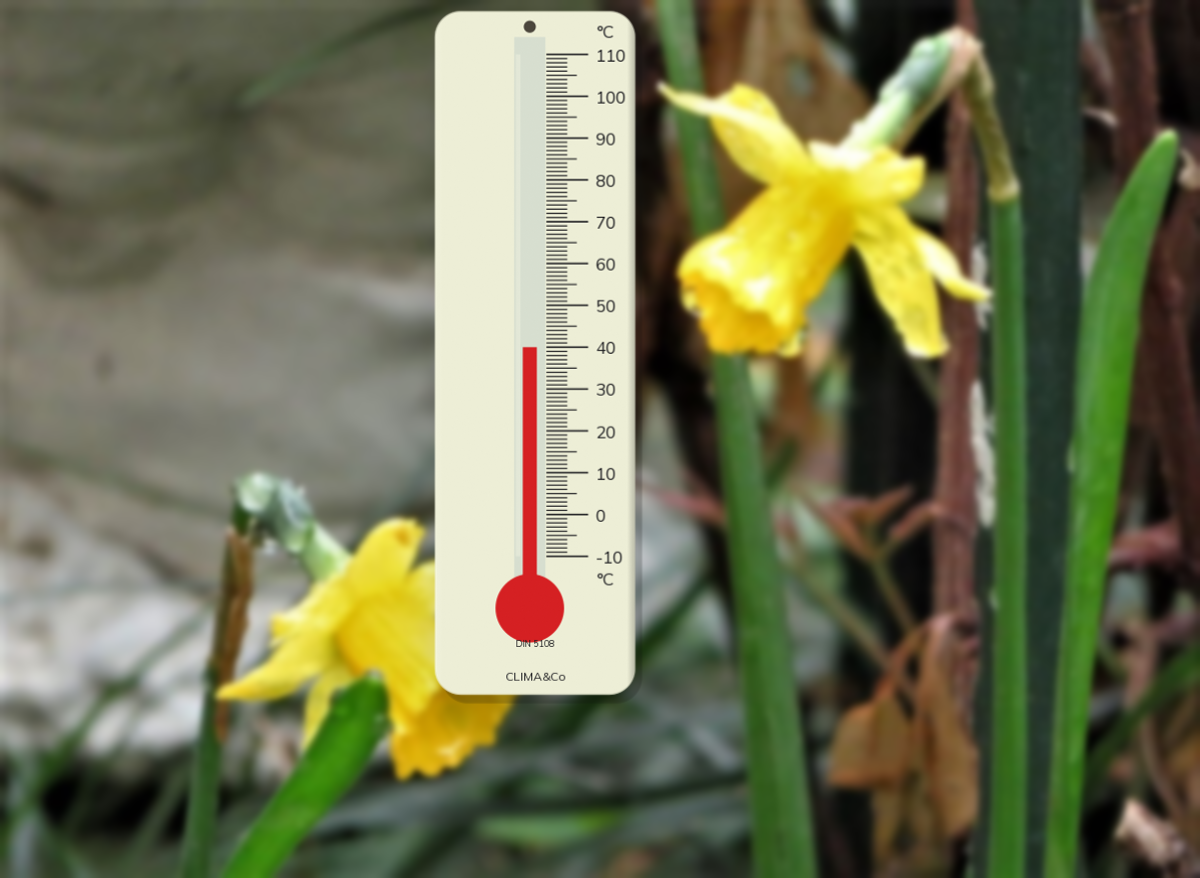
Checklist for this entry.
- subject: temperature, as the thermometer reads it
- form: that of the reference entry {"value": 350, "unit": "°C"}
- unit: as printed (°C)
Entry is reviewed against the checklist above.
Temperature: {"value": 40, "unit": "°C"}
